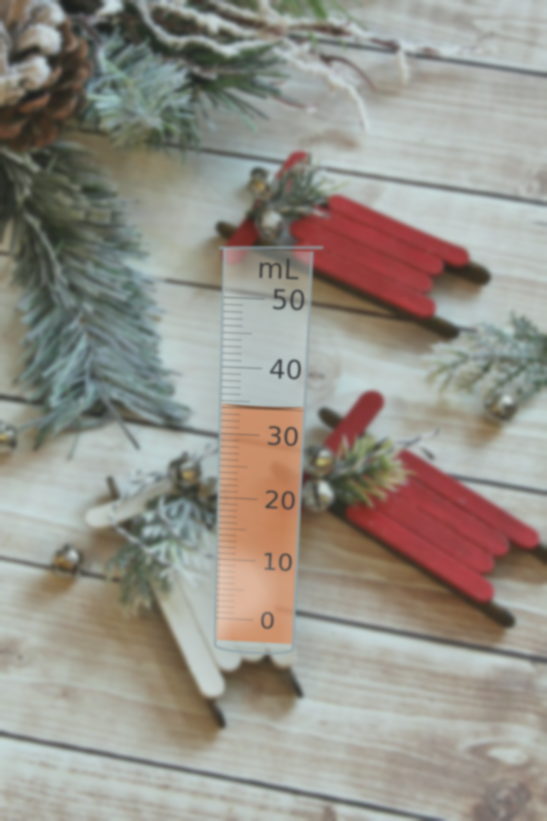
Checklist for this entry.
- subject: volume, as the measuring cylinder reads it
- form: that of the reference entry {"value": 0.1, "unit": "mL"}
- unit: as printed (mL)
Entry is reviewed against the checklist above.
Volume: {"value": 34, "unit": "mL"}
